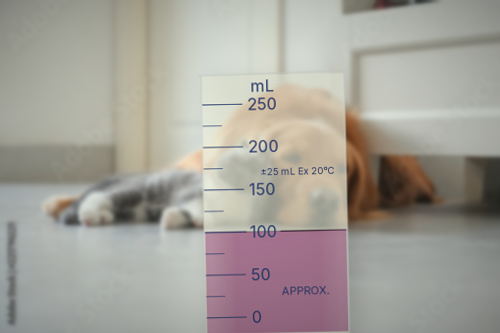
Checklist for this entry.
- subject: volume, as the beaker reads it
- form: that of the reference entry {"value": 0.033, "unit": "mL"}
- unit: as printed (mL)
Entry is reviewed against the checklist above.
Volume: {"value": 100, "unit": "mL"}
